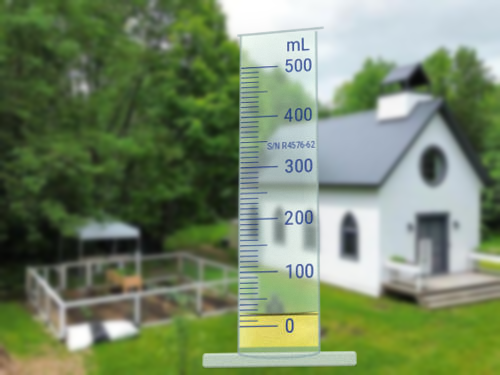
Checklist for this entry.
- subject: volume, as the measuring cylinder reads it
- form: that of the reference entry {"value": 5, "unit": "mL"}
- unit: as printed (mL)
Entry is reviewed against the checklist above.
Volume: {"value": 20, "unit": "mL"}
